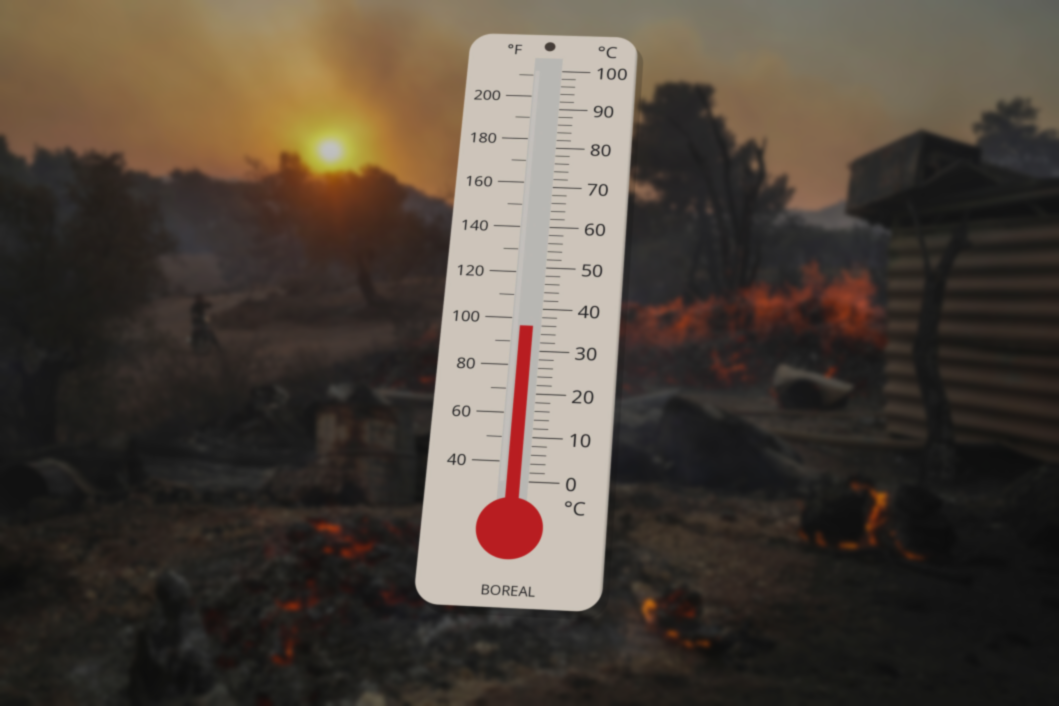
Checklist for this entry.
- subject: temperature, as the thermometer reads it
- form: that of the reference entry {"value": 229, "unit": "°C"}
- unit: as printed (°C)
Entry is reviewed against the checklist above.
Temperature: {"value": 36, "unit": "°C"}
